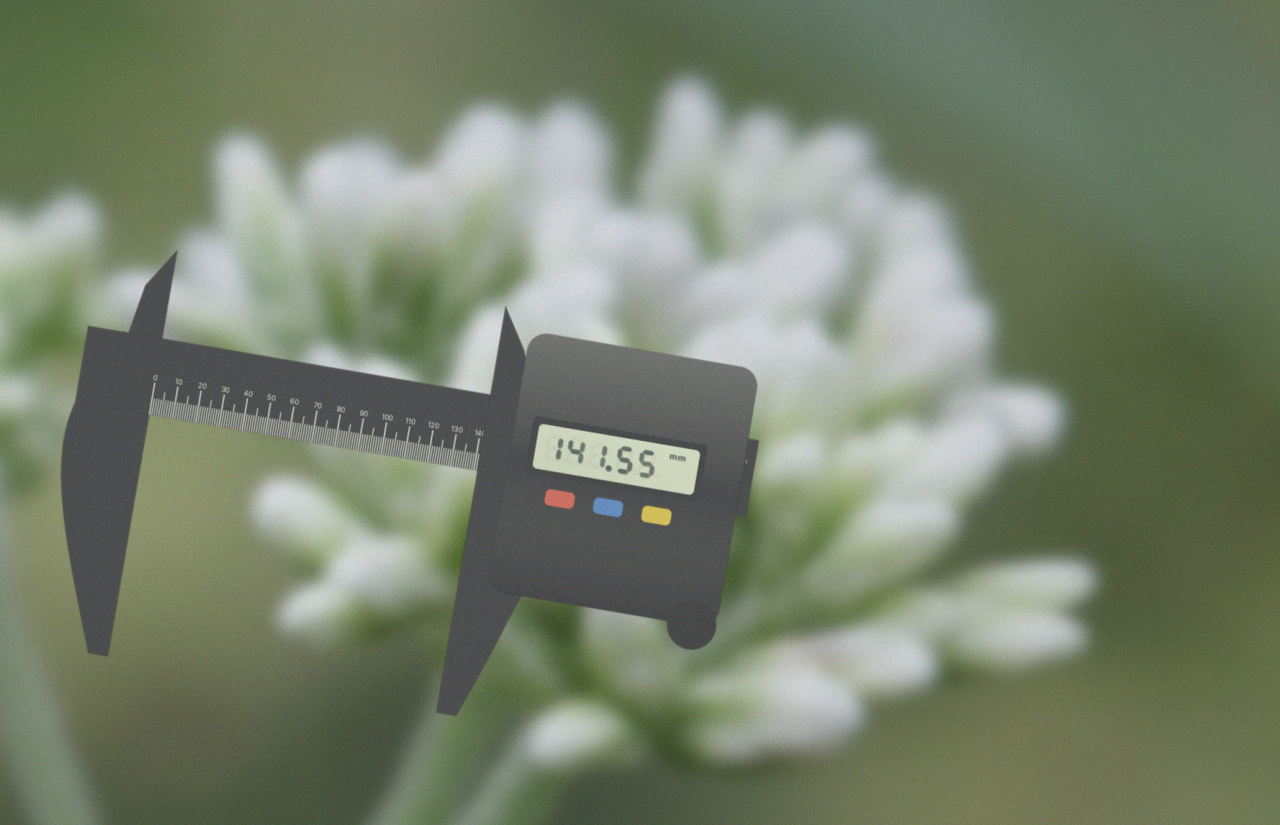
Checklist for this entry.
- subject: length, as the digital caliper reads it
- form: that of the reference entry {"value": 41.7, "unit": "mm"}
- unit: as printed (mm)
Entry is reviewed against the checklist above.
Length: {"value": 141.55, "unit": "mm"}
